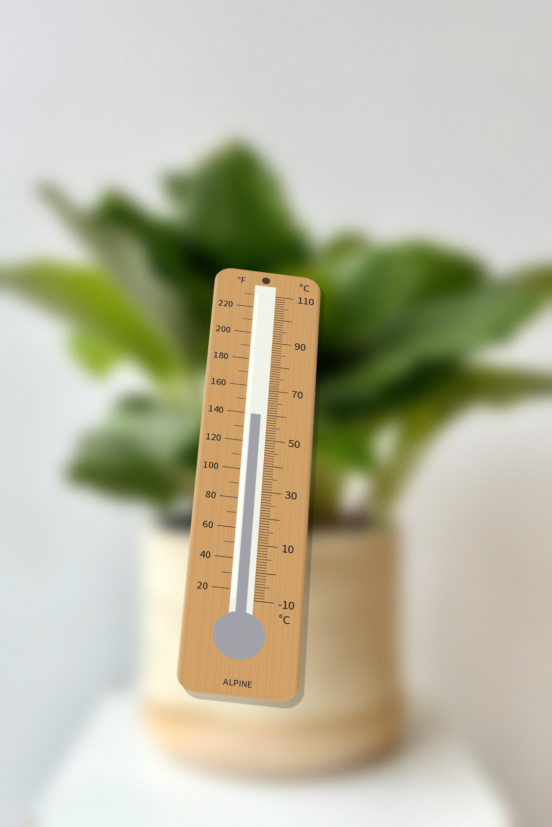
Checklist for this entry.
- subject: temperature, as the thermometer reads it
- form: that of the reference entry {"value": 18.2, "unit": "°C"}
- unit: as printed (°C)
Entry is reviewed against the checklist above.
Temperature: {"value": 60, "unit": "°C"}
